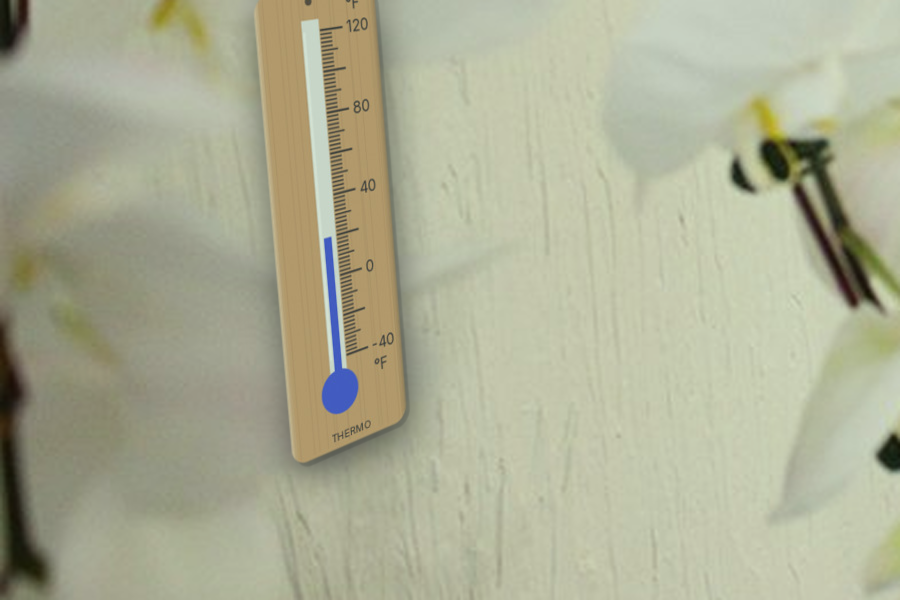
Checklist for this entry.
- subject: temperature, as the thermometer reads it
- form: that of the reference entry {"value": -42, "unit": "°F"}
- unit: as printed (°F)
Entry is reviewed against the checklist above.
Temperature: {"value": 20, "unit": "°F"}
